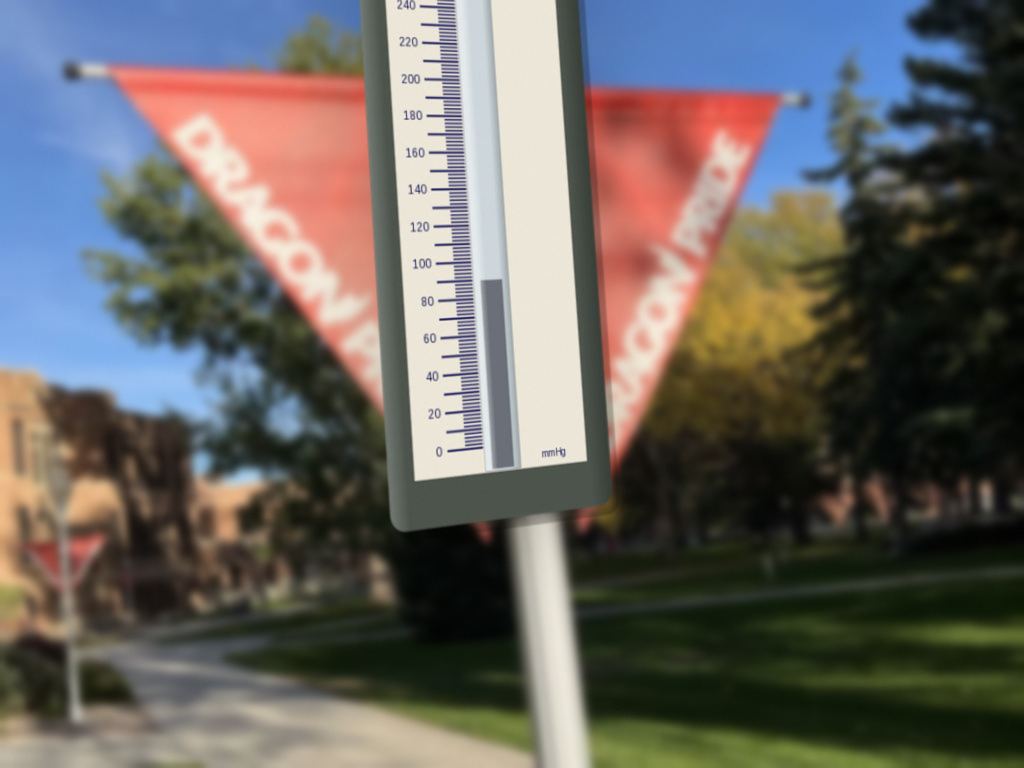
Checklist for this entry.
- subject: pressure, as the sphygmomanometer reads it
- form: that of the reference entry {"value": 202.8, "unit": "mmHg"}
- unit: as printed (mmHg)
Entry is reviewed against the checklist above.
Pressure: {"value": 90, "unit": "mmHg"}
